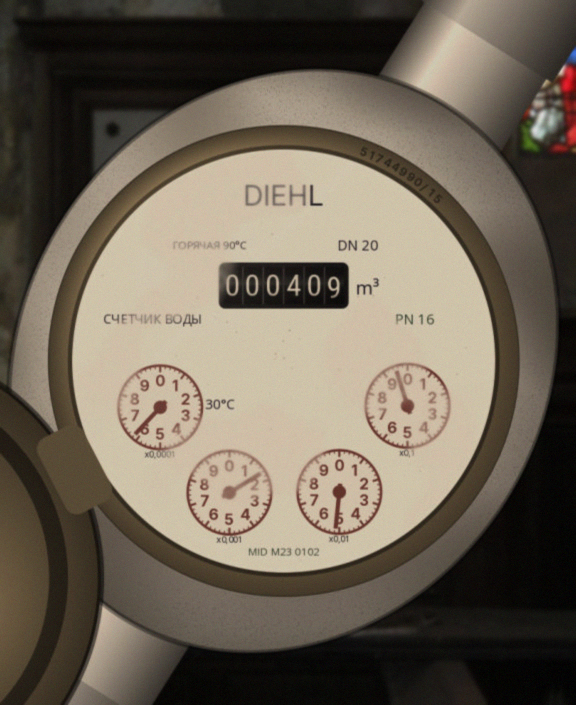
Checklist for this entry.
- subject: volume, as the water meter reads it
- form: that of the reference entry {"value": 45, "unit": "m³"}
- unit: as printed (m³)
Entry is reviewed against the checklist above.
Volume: {"value": 408.9516, "unit": "m³"}
